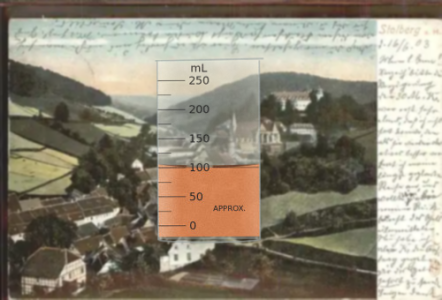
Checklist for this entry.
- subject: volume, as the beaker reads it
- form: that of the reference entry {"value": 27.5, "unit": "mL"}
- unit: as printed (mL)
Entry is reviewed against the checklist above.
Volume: {"value": 100, "unit": "mL"}
